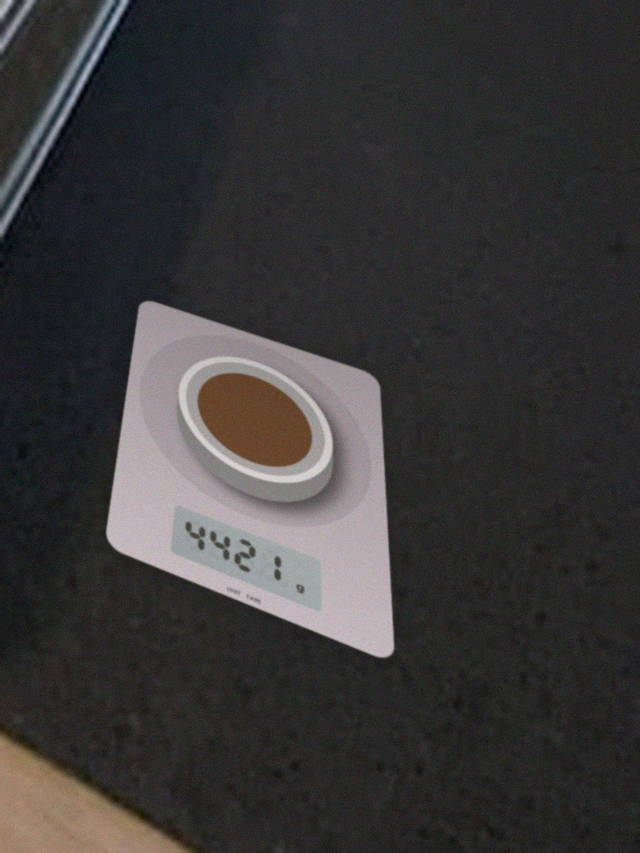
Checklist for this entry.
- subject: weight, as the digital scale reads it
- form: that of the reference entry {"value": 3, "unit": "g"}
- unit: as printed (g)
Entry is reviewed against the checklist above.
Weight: {"value": 4421, "unit": "g"}
